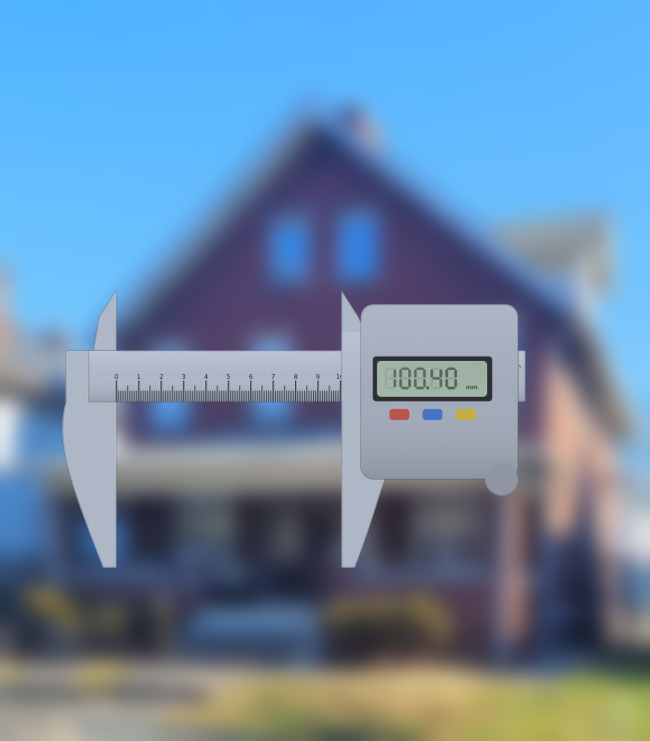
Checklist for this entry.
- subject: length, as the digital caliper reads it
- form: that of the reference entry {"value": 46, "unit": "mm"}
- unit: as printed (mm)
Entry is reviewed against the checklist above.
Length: {"value": 100.40, "unit": "mm"}
